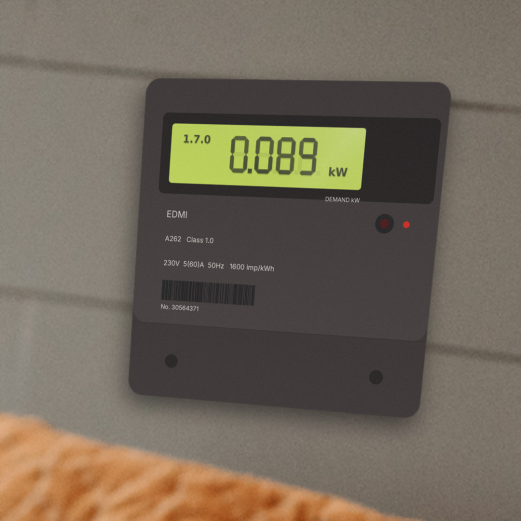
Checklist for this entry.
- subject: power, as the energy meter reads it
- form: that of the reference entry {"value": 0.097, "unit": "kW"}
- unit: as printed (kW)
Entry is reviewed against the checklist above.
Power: {"value": 0.089, "unit": "kW"}
